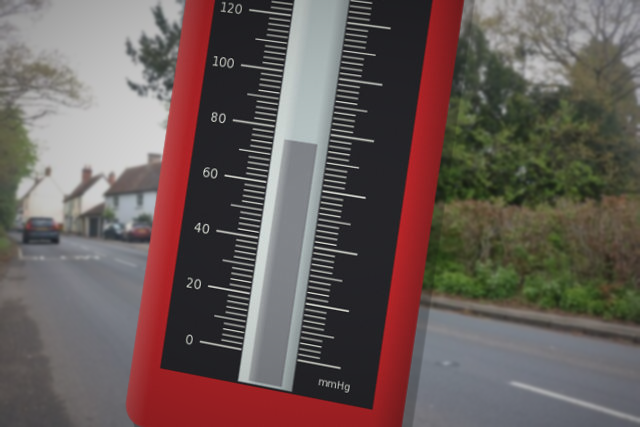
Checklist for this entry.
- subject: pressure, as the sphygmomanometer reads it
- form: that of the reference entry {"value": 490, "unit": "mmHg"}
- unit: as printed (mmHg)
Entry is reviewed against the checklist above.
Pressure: {"value": 76, "unit": "mmHg"}
